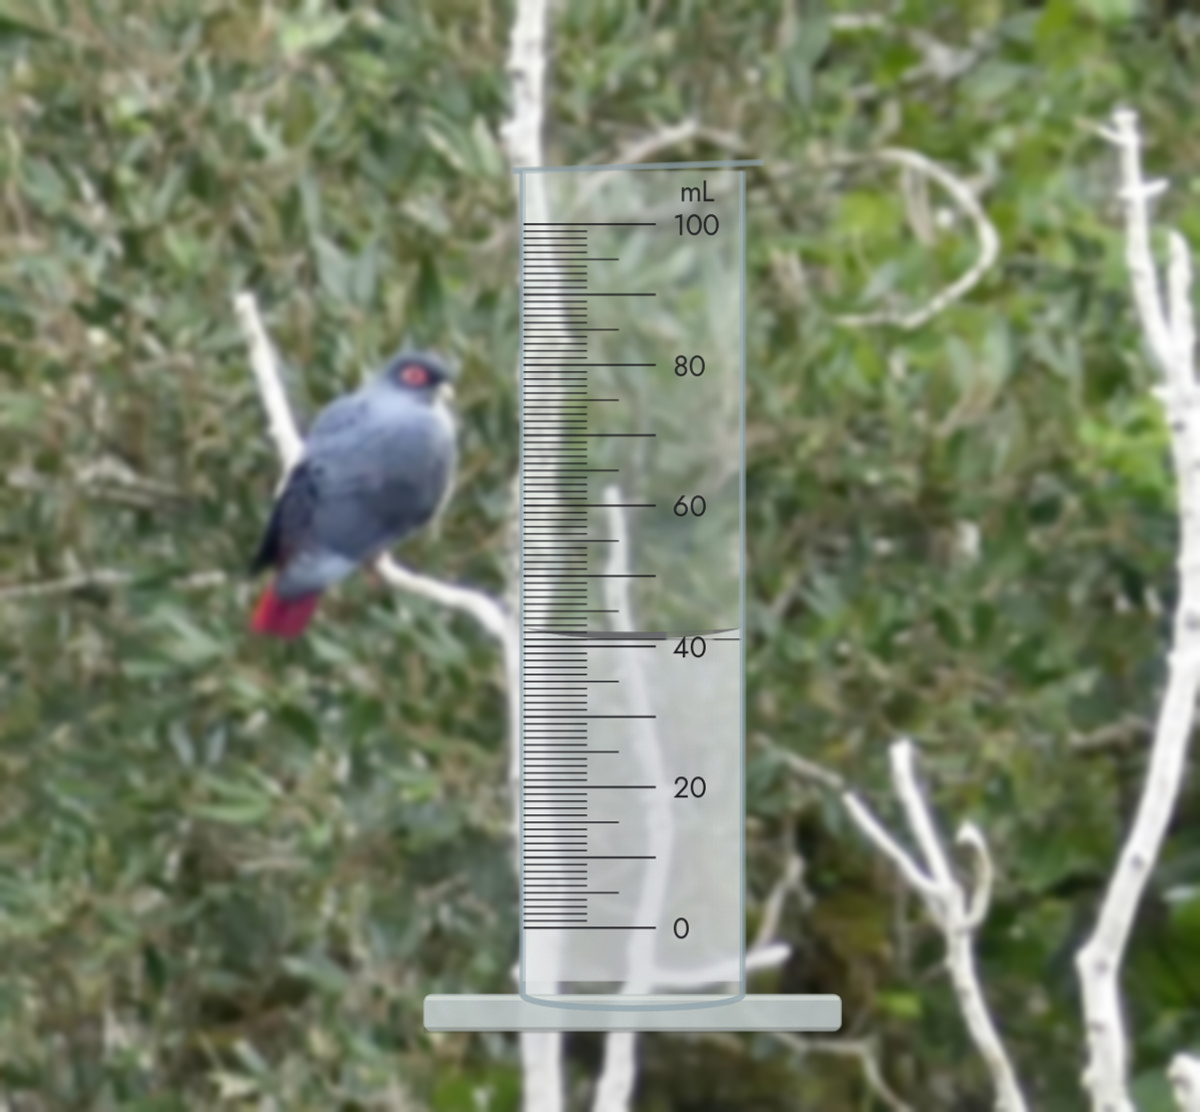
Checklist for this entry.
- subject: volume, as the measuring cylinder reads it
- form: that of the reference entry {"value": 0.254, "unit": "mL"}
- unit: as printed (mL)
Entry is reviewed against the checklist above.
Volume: {"value": 41, "unit": "mL"}
